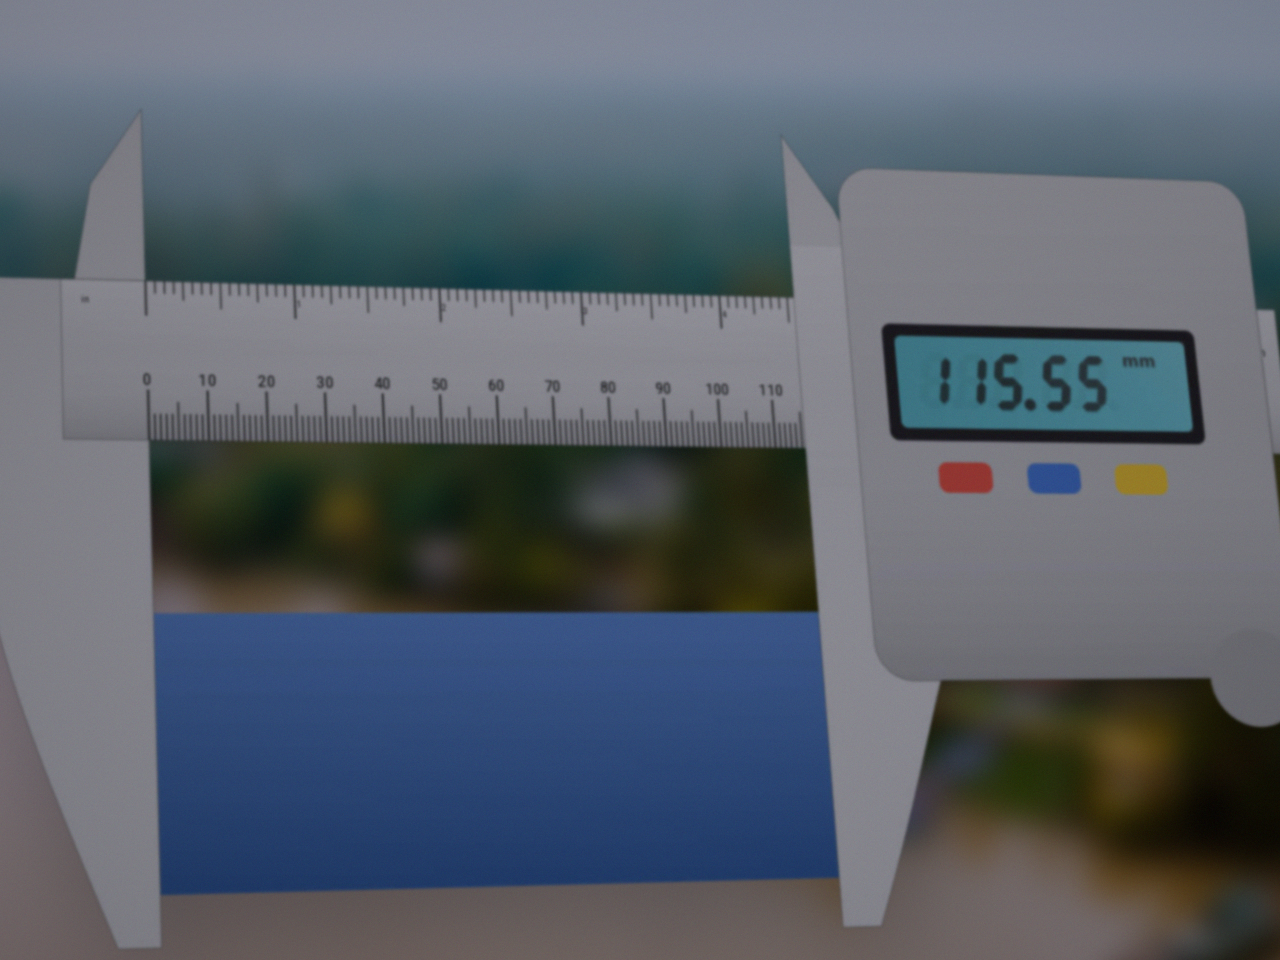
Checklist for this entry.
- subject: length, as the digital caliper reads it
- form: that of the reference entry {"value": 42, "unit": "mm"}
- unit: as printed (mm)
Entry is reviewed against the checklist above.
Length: {"value": 115.55, "unit": "mm"}
